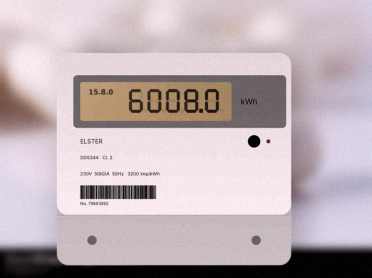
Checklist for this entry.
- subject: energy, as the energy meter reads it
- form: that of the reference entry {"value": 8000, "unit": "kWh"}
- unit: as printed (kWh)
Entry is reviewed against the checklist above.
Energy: {"value": 6008.0, "unit": "kWh"}
